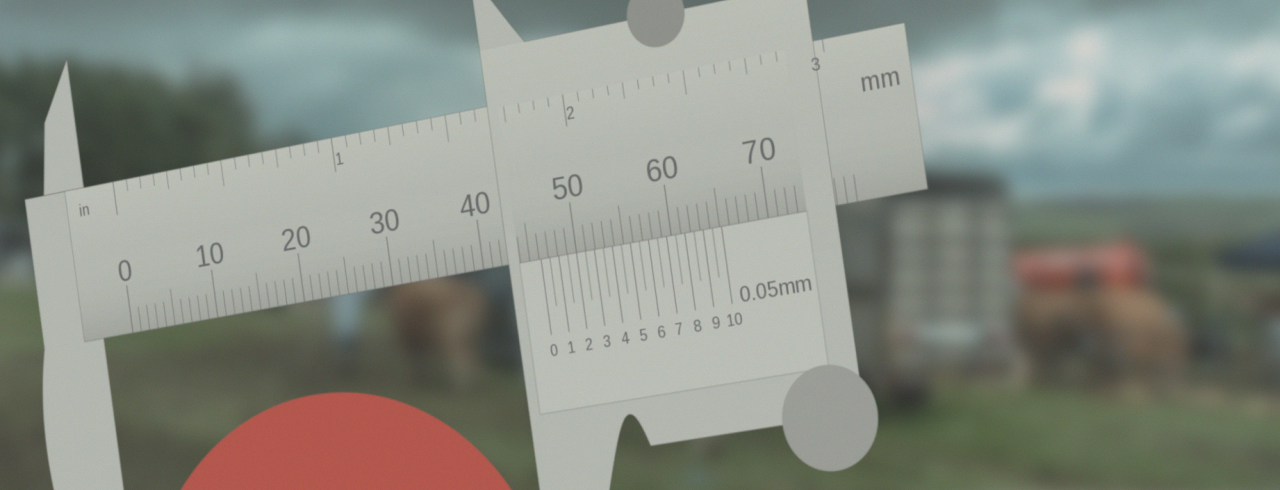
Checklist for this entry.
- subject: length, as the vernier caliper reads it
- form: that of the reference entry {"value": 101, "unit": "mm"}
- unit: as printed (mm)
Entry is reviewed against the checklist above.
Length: {"value": 46.2, "unit": "mm"}
